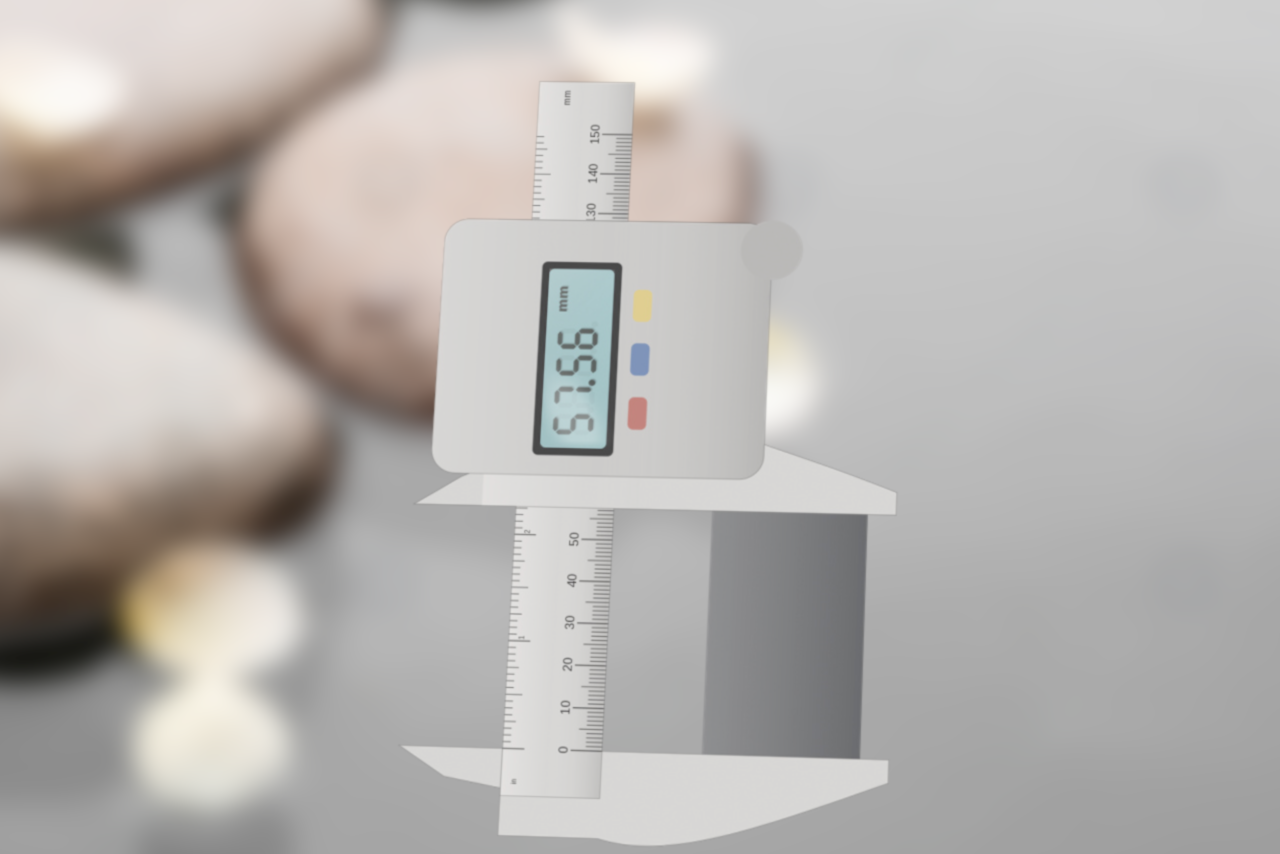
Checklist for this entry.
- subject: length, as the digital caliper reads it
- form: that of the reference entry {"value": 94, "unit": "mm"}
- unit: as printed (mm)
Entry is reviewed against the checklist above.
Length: {"value": 57.56, "unit": "mm"}
